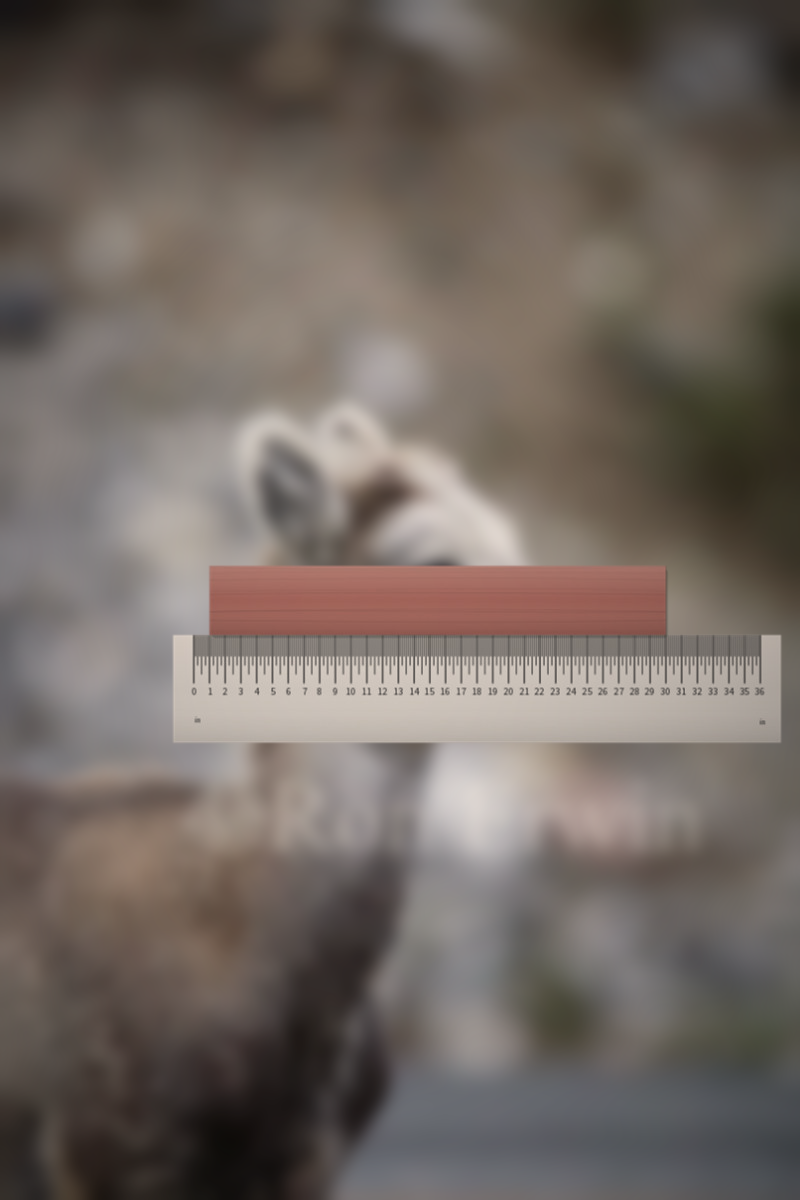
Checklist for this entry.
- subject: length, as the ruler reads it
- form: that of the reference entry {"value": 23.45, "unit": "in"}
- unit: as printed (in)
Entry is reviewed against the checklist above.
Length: {"value": 29, "unit": "in"}
